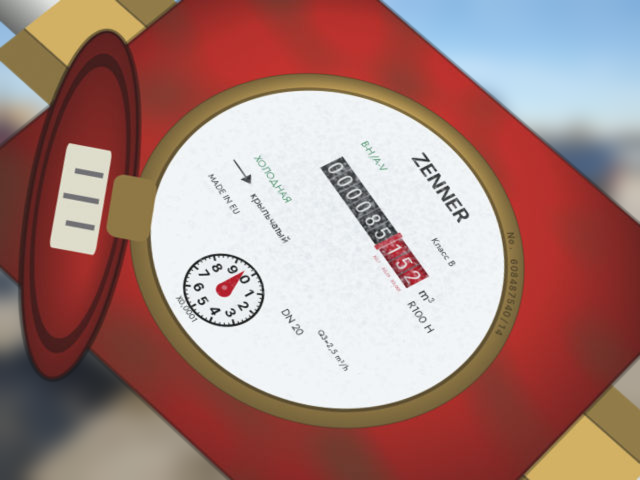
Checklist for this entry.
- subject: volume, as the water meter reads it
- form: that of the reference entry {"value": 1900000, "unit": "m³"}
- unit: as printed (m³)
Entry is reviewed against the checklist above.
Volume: {"value": 85.1519, "unit": "m³"}
